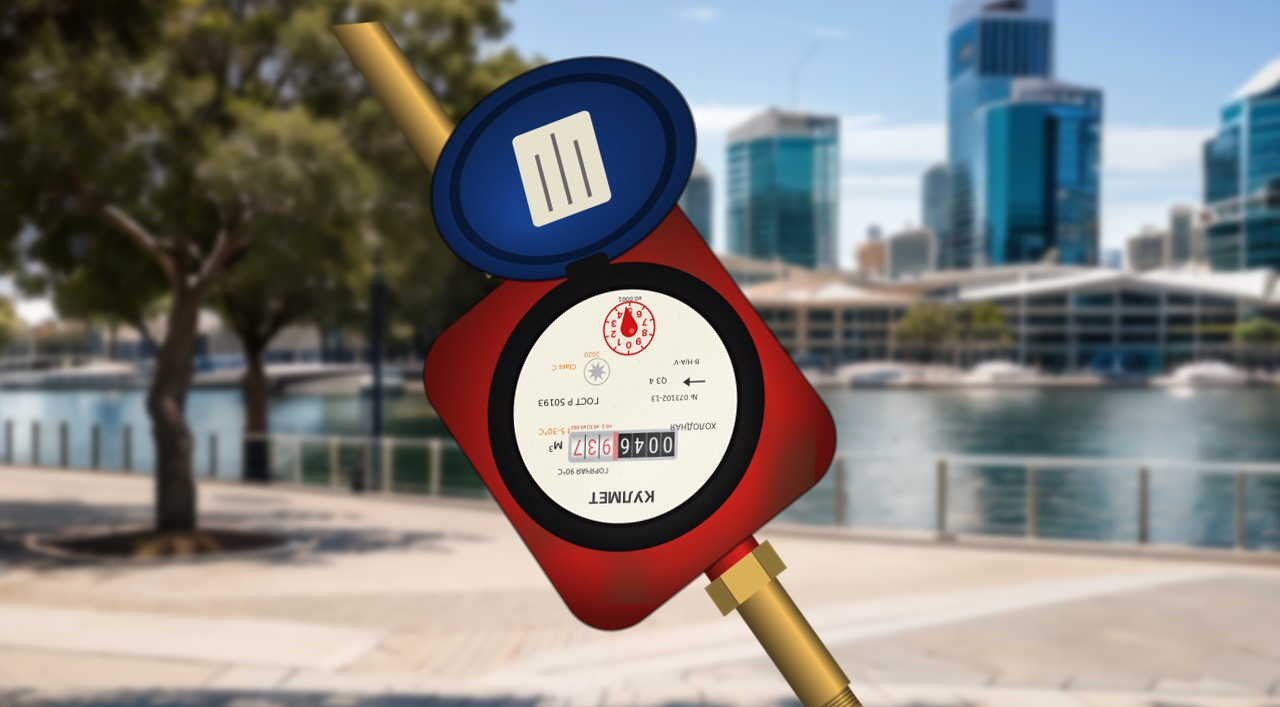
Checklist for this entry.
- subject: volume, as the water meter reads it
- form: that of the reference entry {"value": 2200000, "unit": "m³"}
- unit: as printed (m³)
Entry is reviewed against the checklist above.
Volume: {"value": 46.9374, "unit": "m³"}
